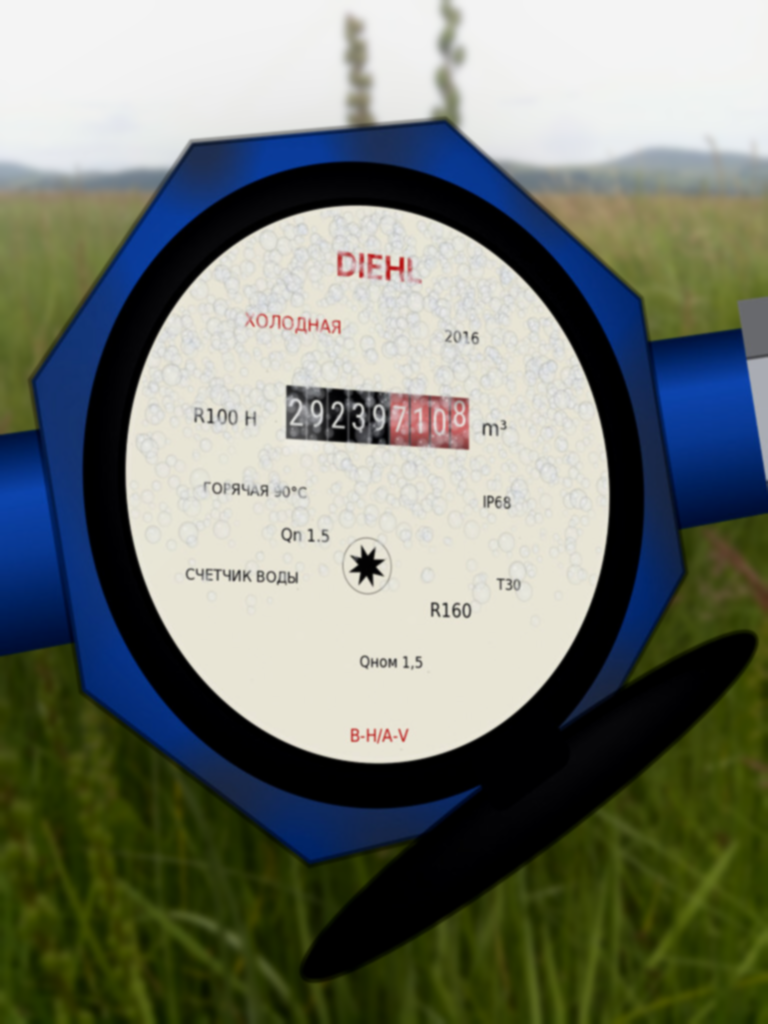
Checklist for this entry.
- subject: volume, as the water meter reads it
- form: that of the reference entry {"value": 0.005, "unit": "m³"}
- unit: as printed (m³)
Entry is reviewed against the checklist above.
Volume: {"value": 29239.7108, "unit": "m³"}
